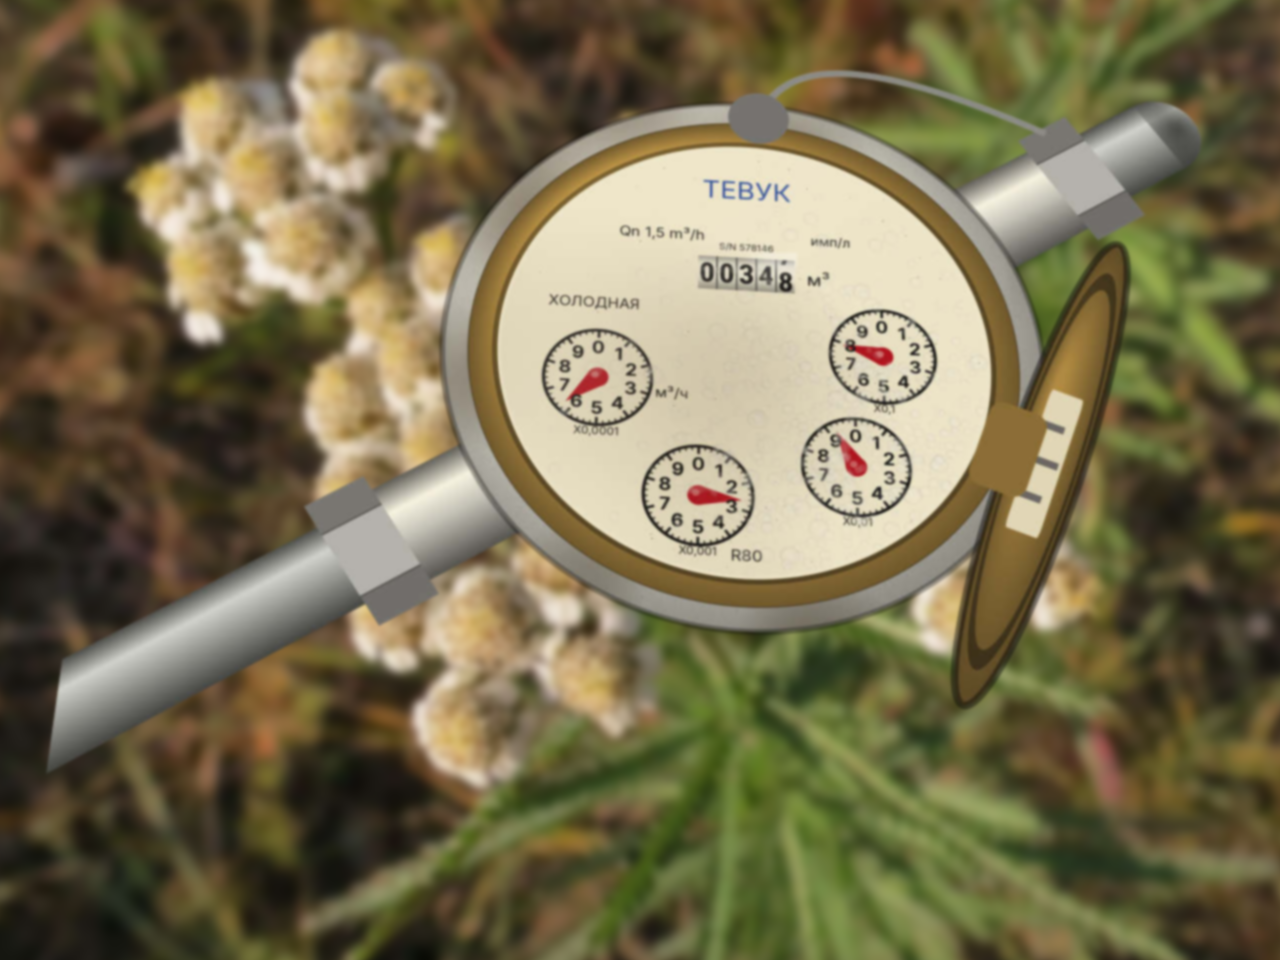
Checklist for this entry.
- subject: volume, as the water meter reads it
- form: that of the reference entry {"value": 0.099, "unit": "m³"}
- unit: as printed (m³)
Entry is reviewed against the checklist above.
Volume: {"value": 347.7926, "unit": "m³"}
